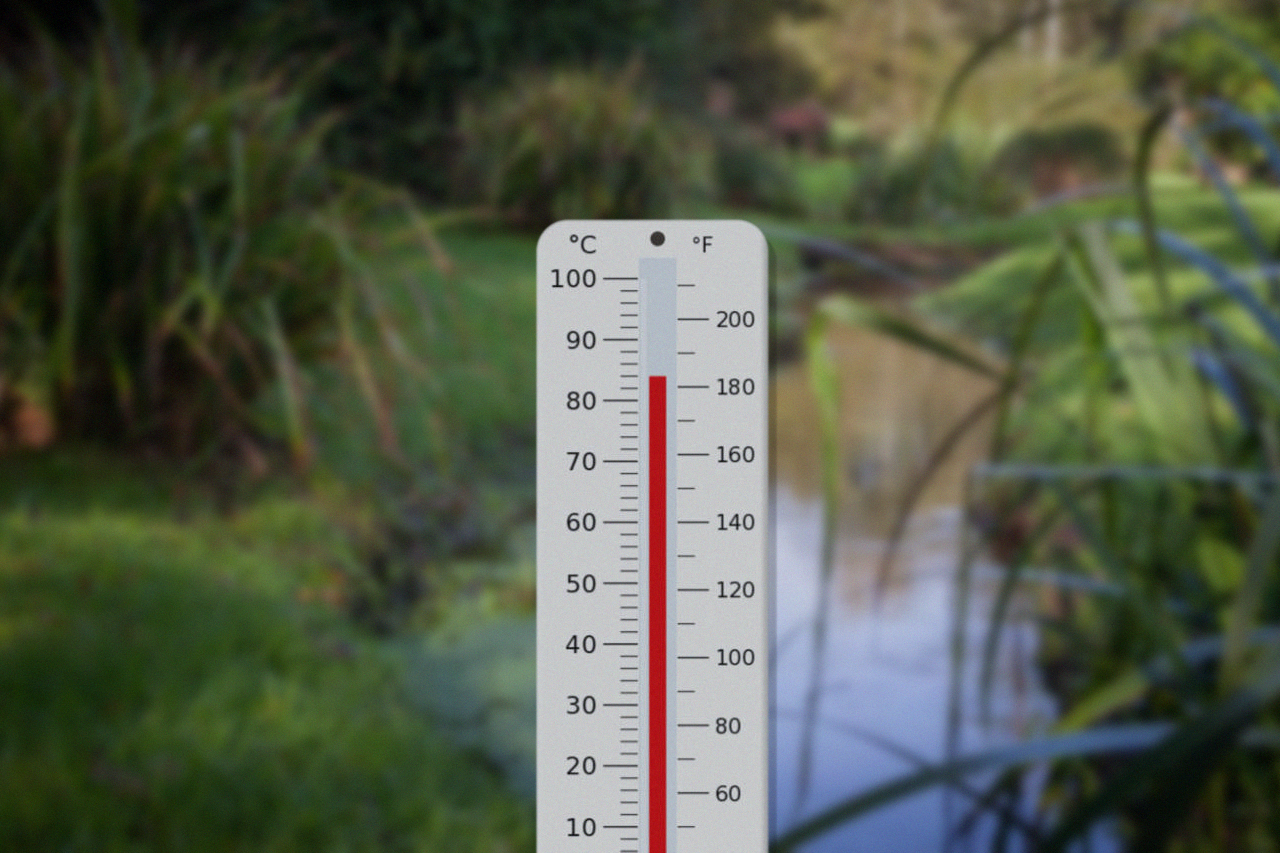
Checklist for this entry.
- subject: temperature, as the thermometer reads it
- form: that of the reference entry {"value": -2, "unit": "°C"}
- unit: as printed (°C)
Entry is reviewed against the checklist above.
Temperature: {"value": 84, "unit": "°C"}
